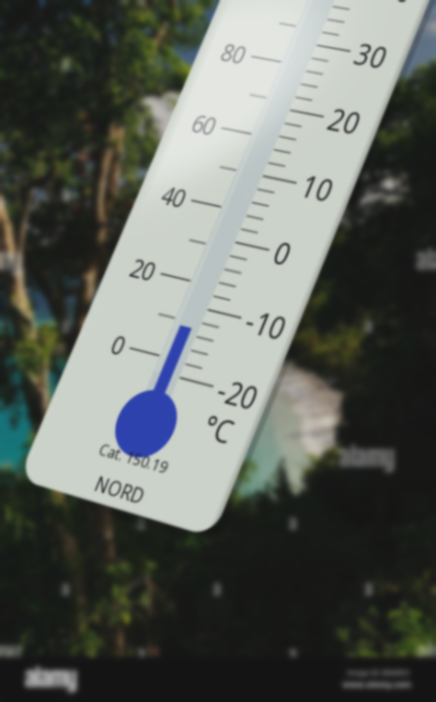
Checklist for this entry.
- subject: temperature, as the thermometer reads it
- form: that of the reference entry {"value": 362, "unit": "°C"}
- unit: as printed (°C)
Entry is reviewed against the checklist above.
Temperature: {"value": -13, "unit": "°C"}
